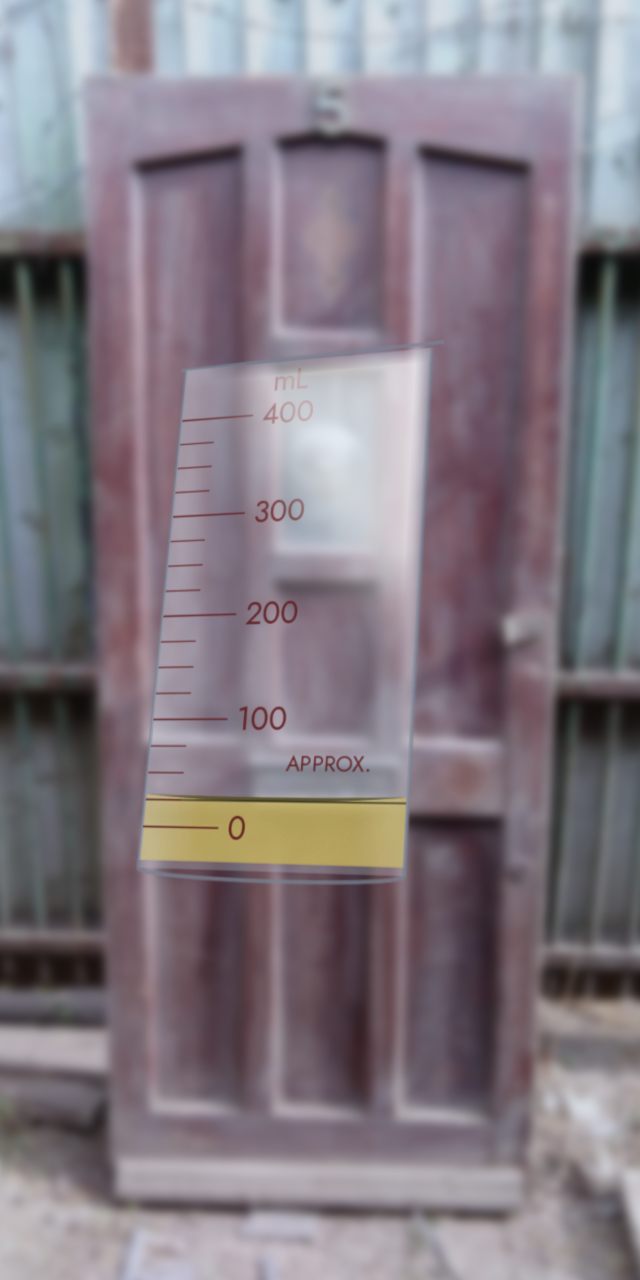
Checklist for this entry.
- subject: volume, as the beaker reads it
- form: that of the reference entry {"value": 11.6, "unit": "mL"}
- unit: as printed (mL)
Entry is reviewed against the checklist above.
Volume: {"value": 25, "unit": "mL"}
